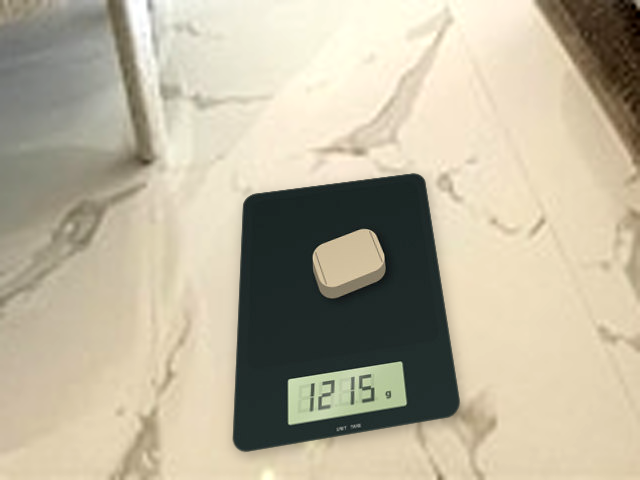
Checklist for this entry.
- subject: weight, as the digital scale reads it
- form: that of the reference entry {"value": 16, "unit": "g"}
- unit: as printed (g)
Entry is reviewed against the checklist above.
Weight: {"value": 1215, "unit": "g"}
